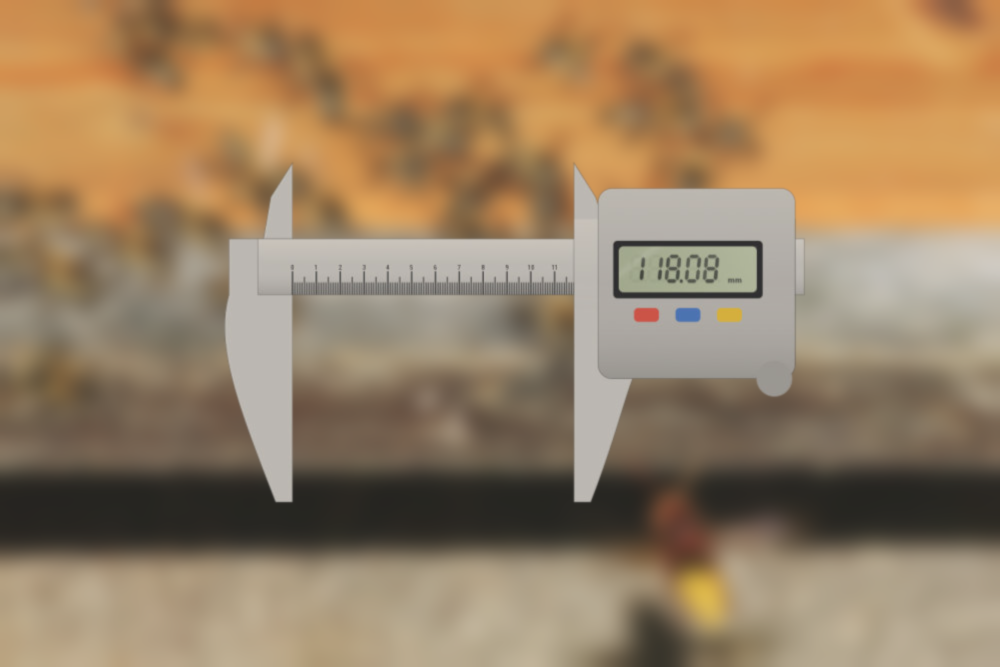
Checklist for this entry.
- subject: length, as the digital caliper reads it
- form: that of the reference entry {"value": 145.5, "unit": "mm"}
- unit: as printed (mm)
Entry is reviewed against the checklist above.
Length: {"value": 118.08, "unit": "mm"}
